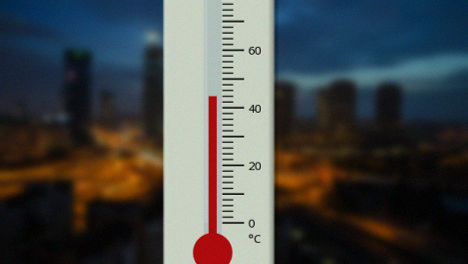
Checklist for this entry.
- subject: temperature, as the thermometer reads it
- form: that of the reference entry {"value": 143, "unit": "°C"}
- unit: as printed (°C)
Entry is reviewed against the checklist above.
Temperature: {"value": 44, "unit": "°C"}
